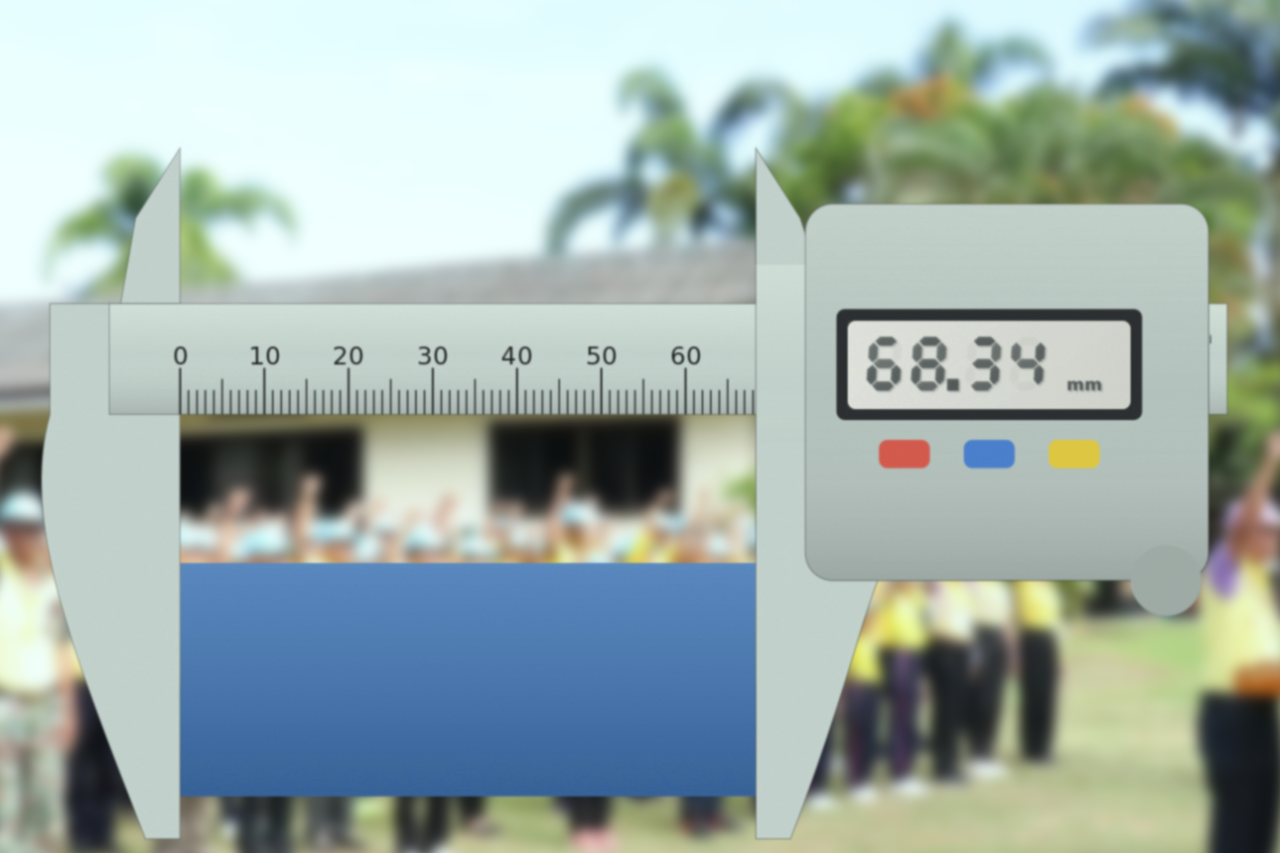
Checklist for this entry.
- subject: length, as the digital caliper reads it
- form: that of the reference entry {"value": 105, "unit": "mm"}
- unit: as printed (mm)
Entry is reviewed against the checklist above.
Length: {"value": 68.34, "unit": "mm"}
